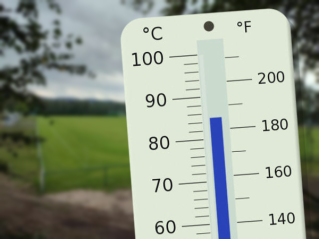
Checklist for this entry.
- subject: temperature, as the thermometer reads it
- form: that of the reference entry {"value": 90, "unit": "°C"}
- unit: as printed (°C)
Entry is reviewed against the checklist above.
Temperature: {"value": 85, "unit": "°C"}
